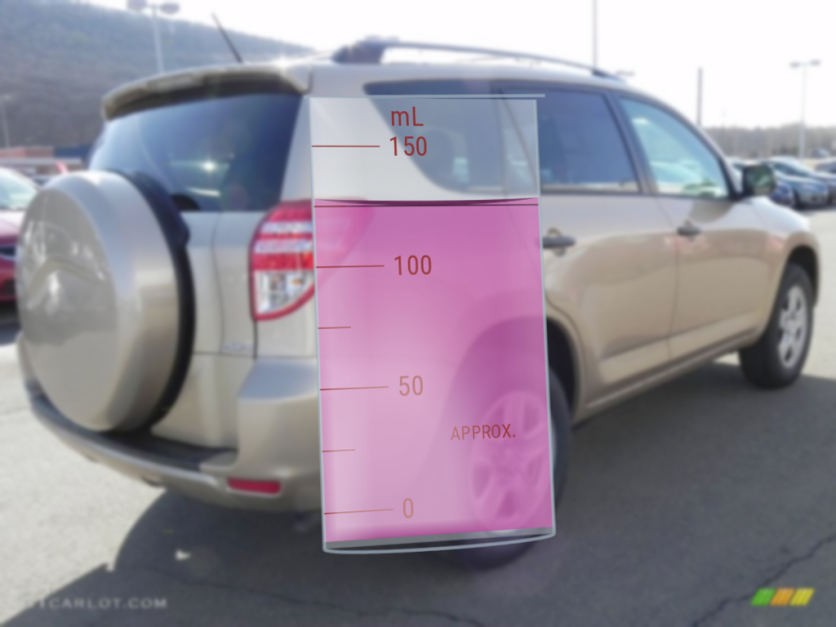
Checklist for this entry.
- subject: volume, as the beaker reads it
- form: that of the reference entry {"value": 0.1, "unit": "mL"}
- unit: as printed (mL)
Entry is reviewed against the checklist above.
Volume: {"value": 125, "unit": "mL"}
